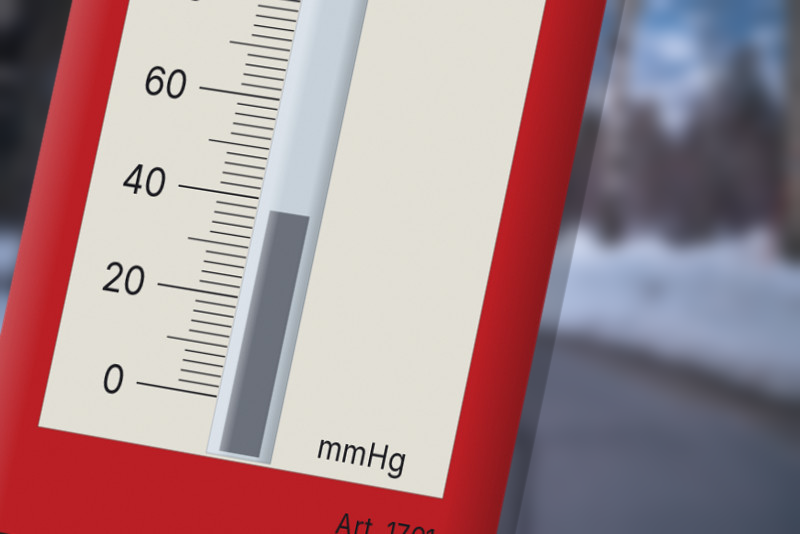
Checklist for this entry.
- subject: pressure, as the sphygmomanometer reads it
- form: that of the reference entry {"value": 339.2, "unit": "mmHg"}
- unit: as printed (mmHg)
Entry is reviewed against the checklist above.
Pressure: {"value": 38, "unit": "mmHg"}
